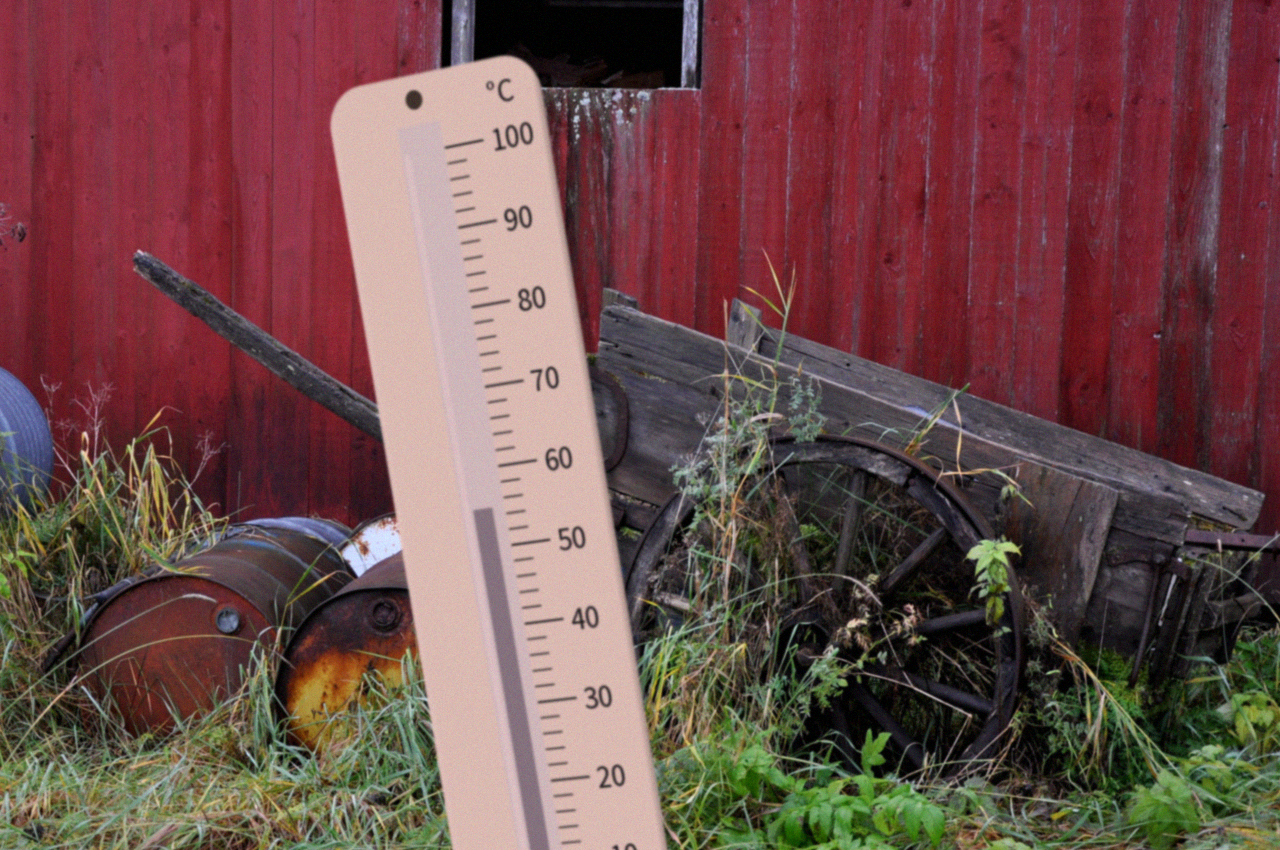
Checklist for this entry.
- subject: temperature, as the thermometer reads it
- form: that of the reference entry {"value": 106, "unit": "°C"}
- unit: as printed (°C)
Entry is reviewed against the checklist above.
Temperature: {"value": 55, "unit": "°C"}
